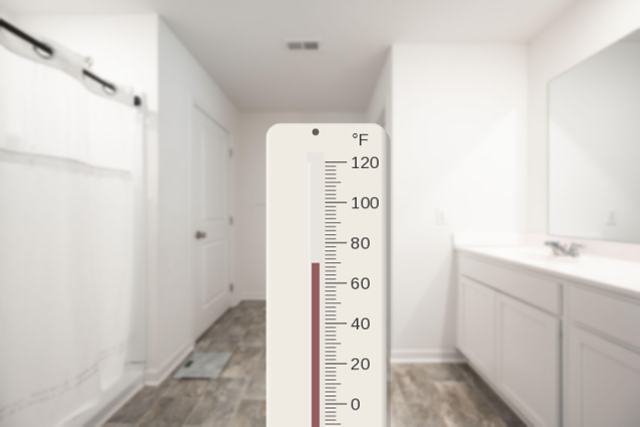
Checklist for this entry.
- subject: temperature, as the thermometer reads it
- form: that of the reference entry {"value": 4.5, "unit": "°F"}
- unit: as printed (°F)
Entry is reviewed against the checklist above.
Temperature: {"value": 70, "unit": "°F"}
